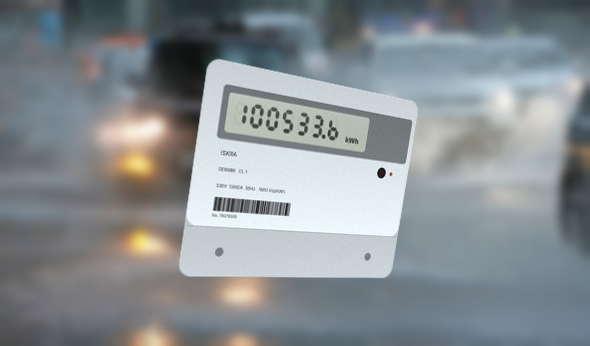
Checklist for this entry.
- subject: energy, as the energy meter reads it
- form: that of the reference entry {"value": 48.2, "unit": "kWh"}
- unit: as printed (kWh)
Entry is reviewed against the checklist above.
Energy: {"value": 100533.6, "unit": "kWh"}
